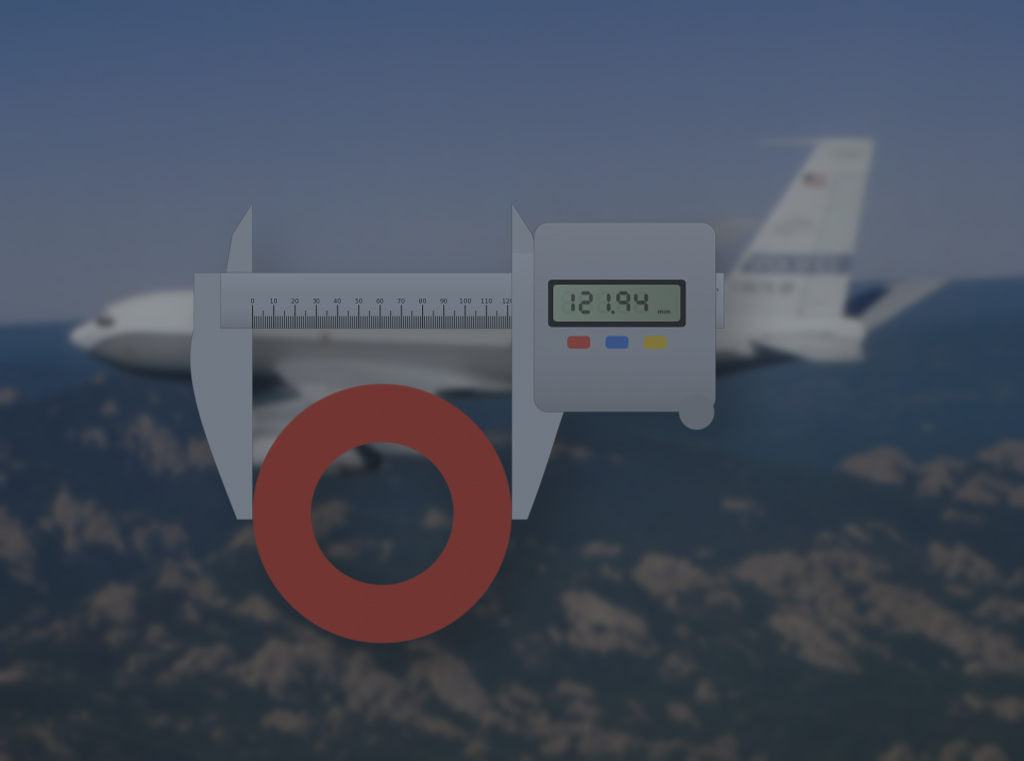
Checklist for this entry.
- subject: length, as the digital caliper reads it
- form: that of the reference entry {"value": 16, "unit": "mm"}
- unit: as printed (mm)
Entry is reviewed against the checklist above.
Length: {"value": 121.94, "unit": "mm"}
